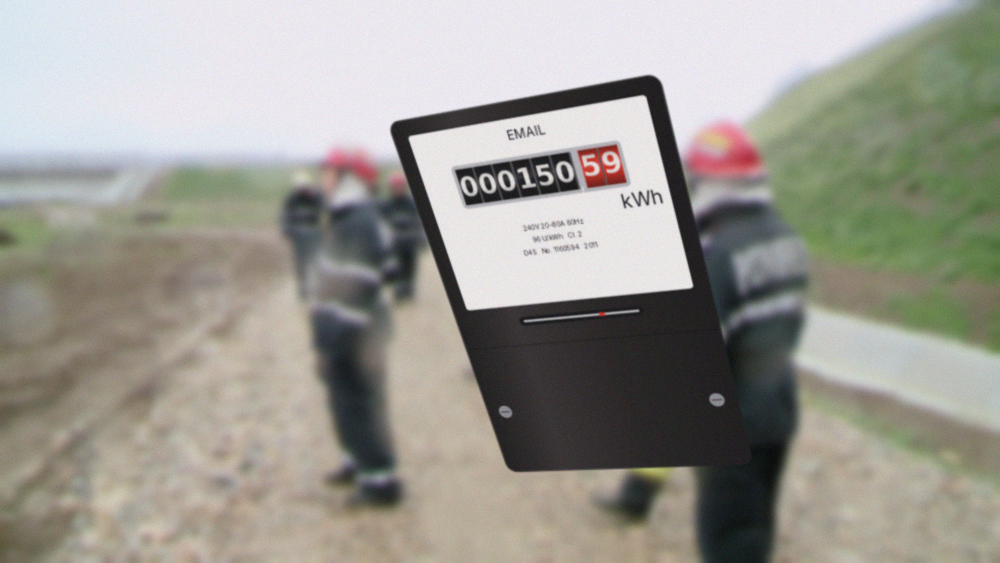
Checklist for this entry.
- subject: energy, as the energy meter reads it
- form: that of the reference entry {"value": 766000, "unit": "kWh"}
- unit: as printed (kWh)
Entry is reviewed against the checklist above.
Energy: {"value": 150.59, "unit": "kWh"}
